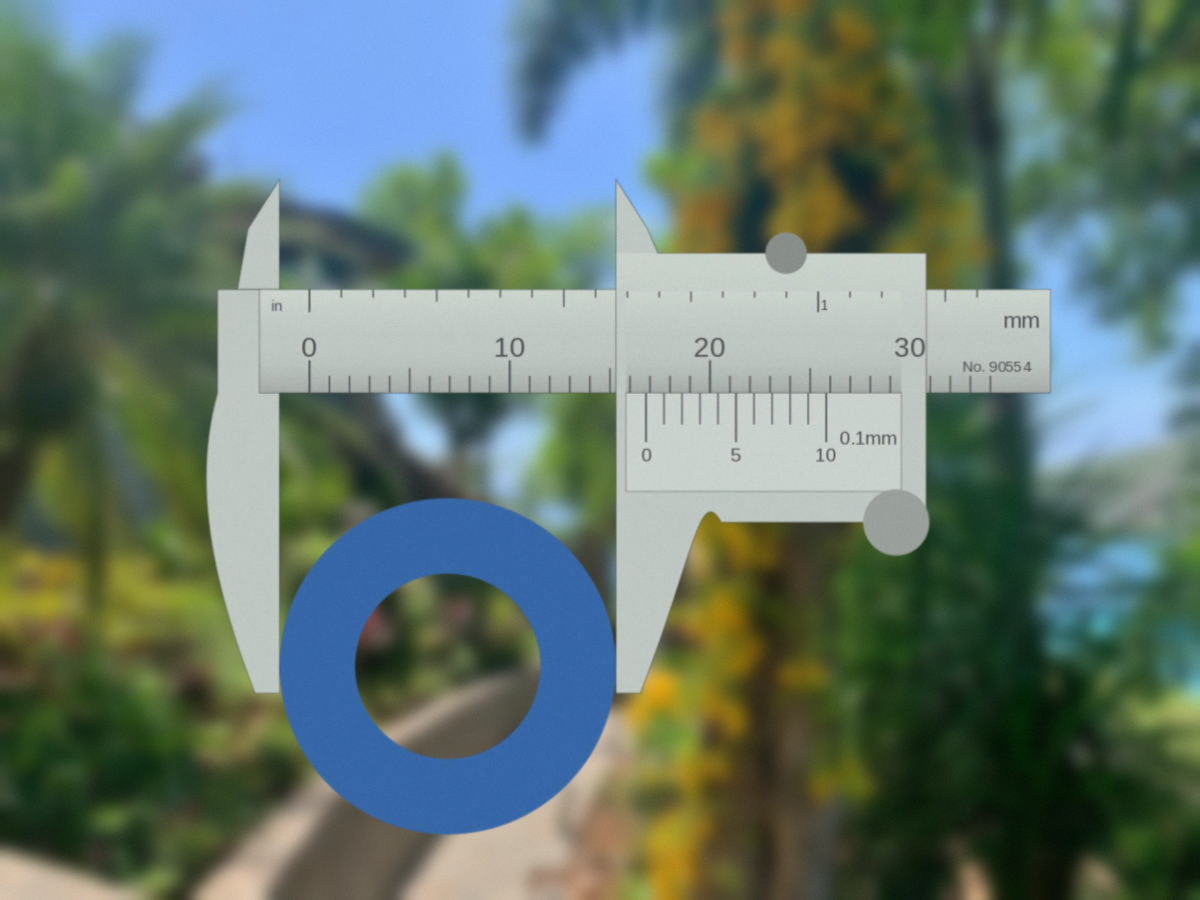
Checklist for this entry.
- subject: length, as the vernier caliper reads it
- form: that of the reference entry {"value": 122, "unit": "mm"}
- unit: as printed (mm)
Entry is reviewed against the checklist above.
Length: {"value": 16.8, "unit": "mm"}
